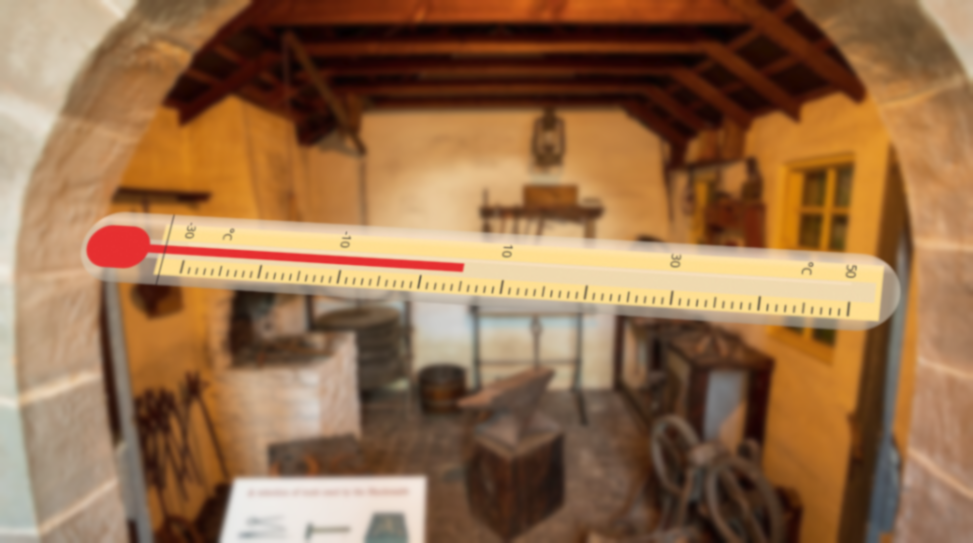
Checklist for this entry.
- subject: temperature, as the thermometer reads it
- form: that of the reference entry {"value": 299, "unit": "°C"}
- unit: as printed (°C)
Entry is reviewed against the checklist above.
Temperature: {"value": 5, "unit": "°C"}
